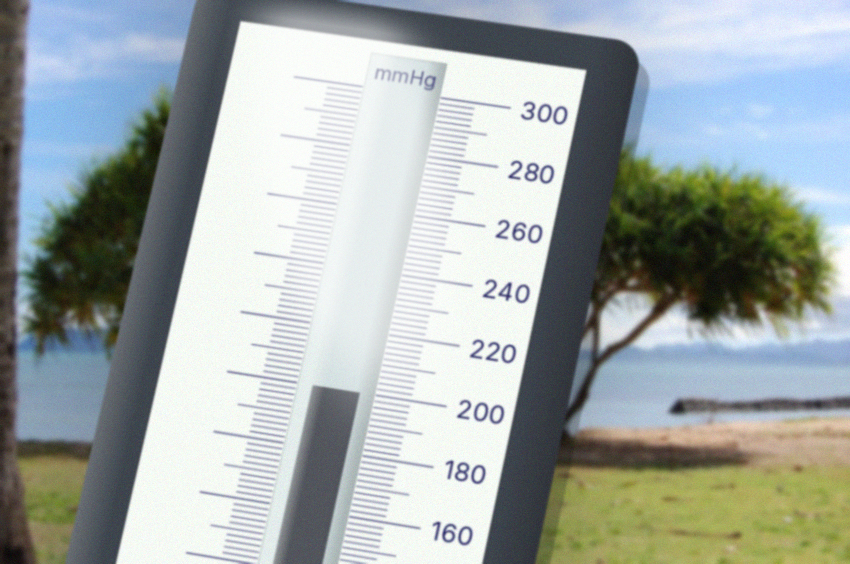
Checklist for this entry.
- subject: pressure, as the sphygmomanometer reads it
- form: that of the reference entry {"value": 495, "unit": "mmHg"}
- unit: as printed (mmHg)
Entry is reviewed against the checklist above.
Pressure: {"value": 200, "unit": "mmHg"}
